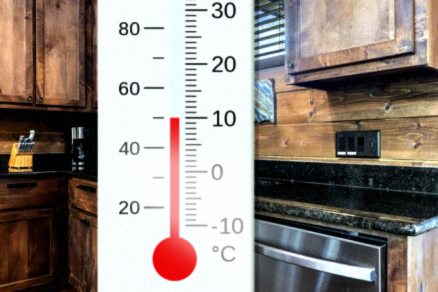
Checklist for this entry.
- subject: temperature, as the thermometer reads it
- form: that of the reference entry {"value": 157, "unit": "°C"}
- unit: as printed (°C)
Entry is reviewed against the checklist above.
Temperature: {"value": 10, "unit": "°C"}
